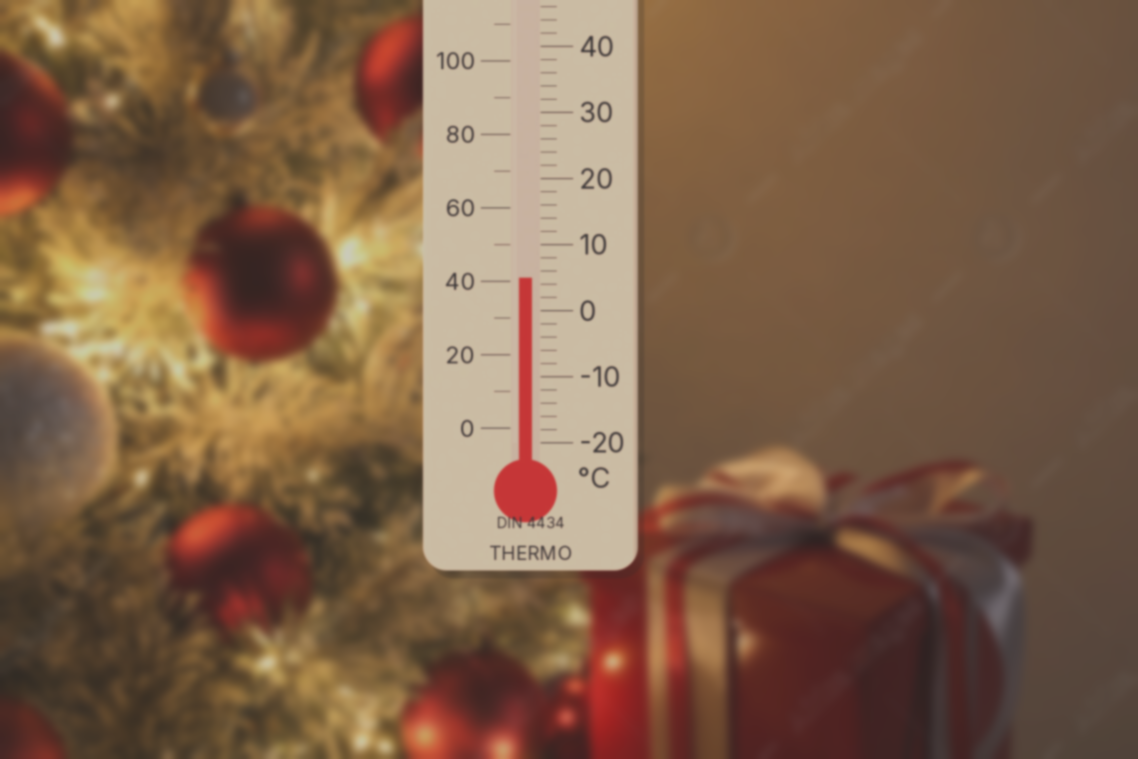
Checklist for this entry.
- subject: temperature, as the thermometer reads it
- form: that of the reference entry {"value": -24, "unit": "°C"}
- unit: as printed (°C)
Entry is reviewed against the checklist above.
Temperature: {"value": 5, "unit": "°C"}
